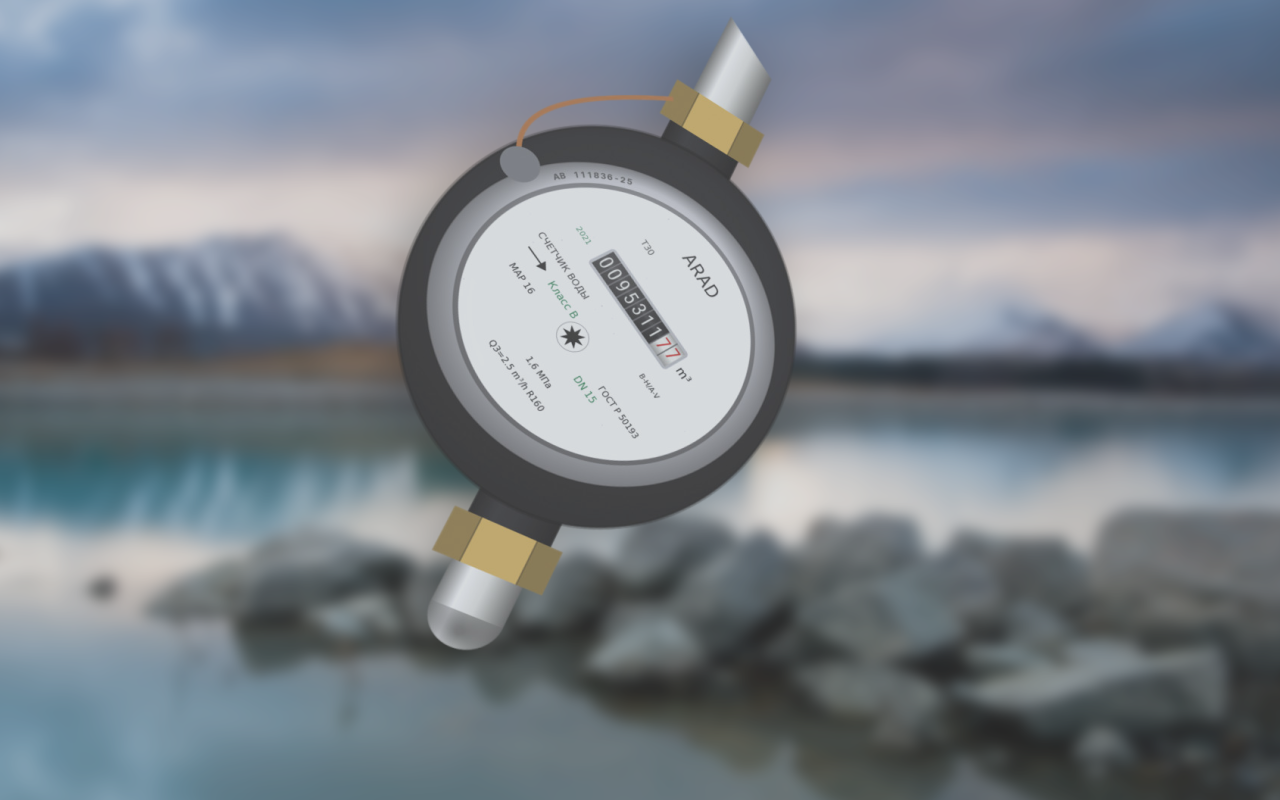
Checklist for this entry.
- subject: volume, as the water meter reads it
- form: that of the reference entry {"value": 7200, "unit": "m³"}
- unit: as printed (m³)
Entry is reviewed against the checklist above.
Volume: {"value": 95311.77, "unit": "m³"}
